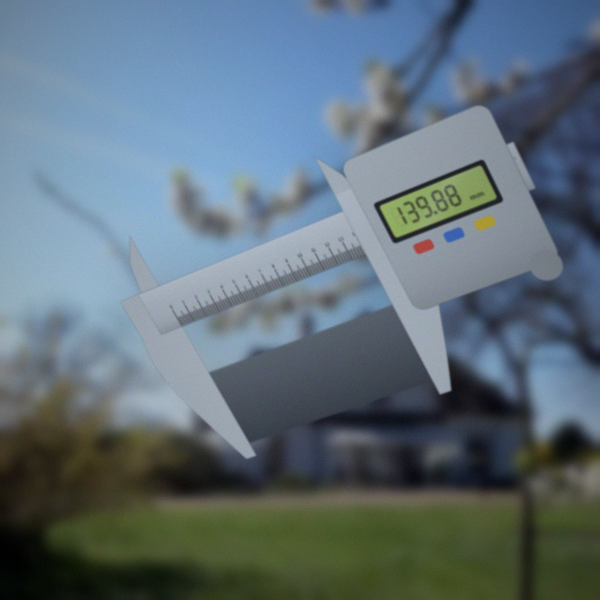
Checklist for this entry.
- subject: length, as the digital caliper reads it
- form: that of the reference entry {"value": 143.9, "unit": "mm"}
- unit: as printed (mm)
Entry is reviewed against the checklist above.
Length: {"value": 139.88, "unit": "mm"}
